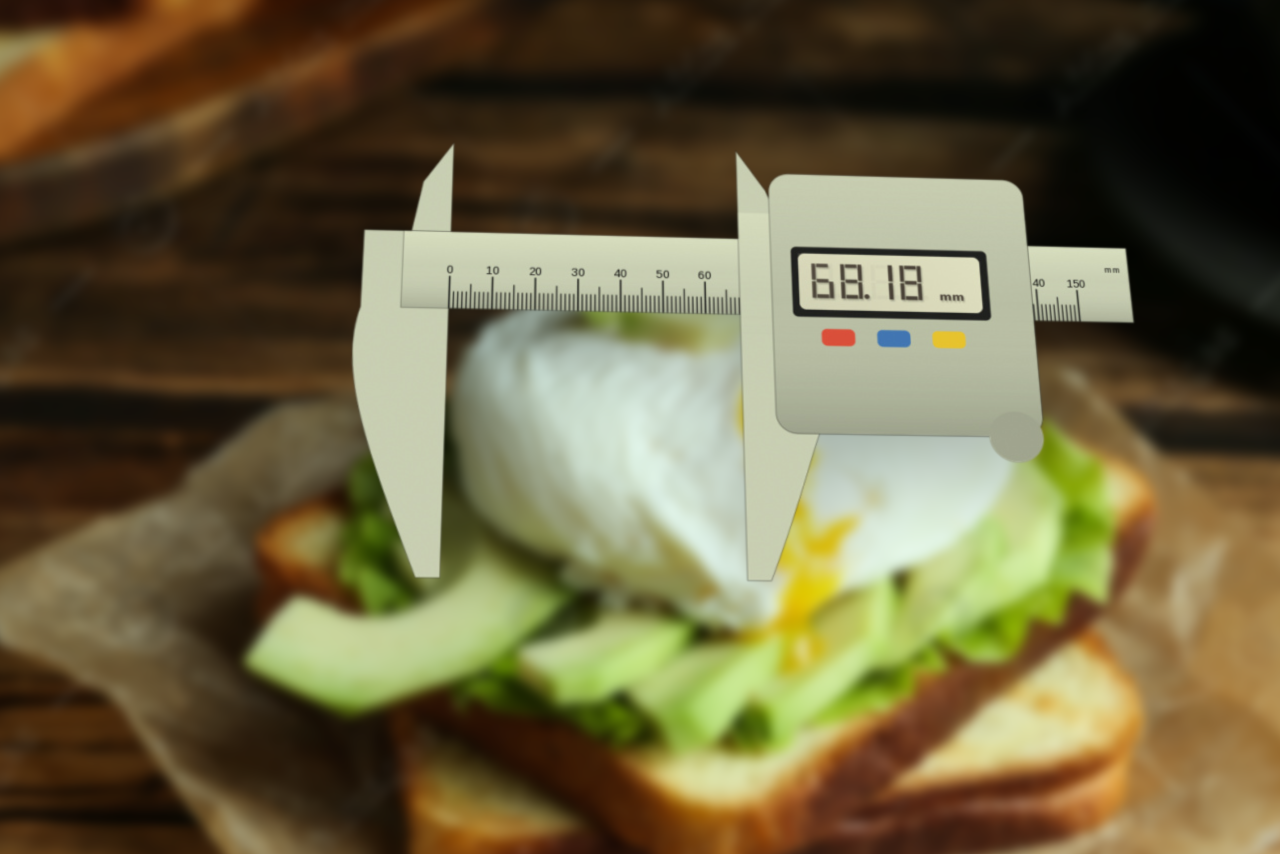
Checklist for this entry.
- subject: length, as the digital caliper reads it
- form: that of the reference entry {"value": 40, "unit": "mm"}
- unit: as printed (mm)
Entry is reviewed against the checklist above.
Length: {"value": 68.18, "unit": "mm"}
